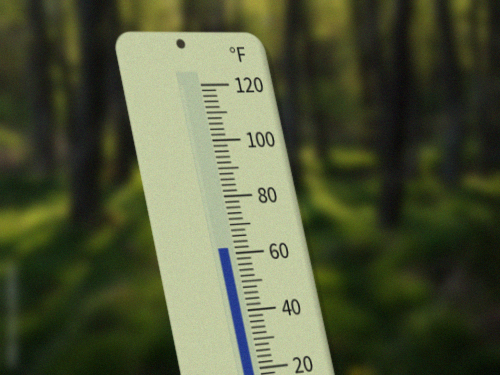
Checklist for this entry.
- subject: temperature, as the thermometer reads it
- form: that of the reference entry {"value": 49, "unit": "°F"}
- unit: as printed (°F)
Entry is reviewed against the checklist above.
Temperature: {"value": 62, "unit": "°F"}
